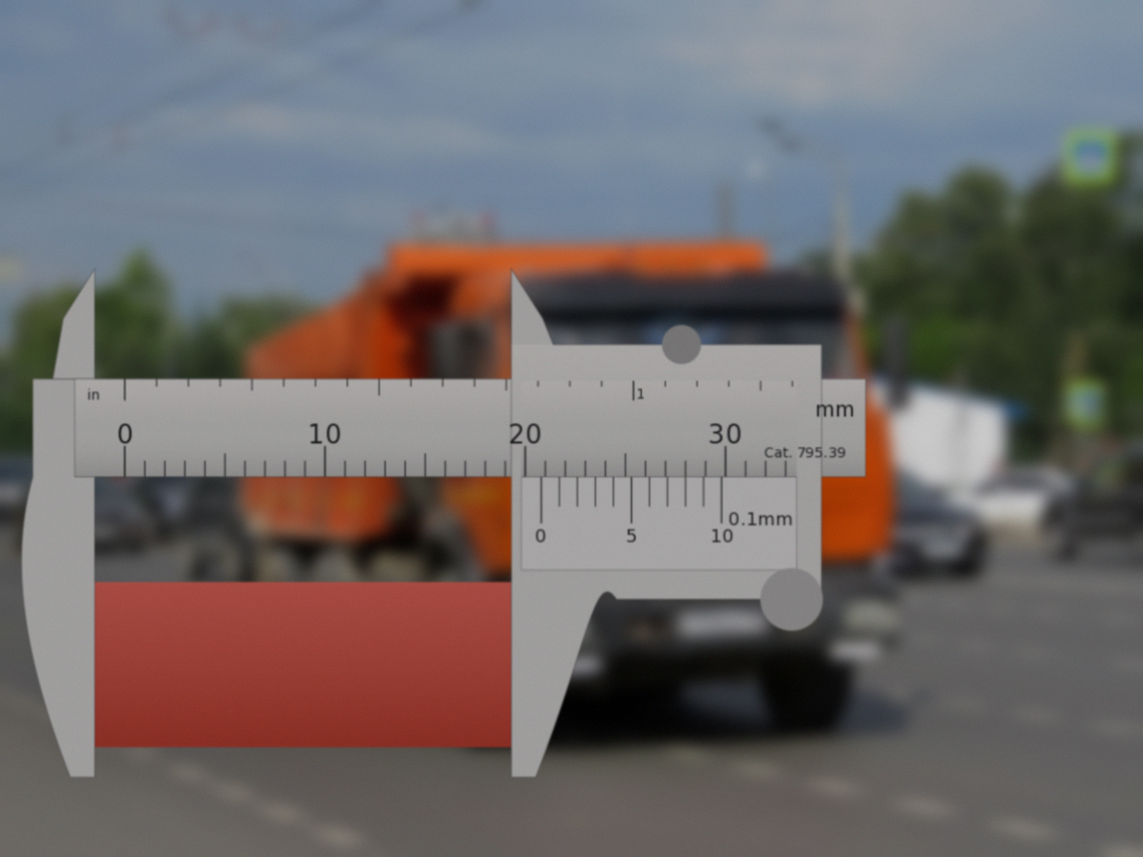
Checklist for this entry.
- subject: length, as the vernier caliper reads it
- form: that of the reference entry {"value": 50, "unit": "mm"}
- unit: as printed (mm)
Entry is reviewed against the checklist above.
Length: {"value": 20.8, "unit": "mm"}
